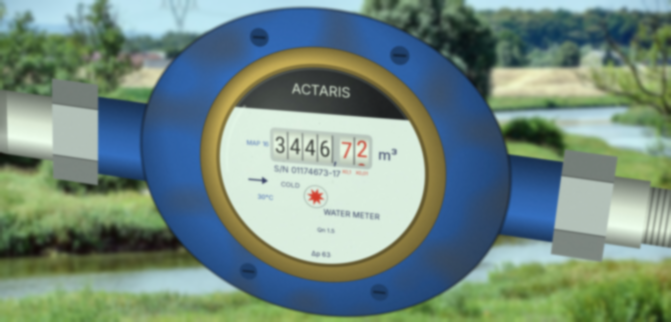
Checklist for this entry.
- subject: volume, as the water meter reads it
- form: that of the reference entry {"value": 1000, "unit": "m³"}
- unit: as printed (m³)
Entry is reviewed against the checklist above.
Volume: {"value": 3446.72, "unit": "m³"}
